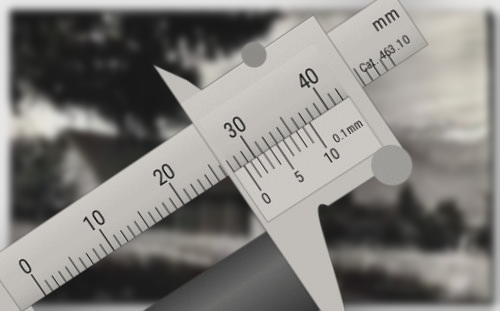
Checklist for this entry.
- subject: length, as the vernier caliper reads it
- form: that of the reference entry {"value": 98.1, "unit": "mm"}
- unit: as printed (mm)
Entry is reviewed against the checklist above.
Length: {"value": 28.4, "unit": "mm"}
